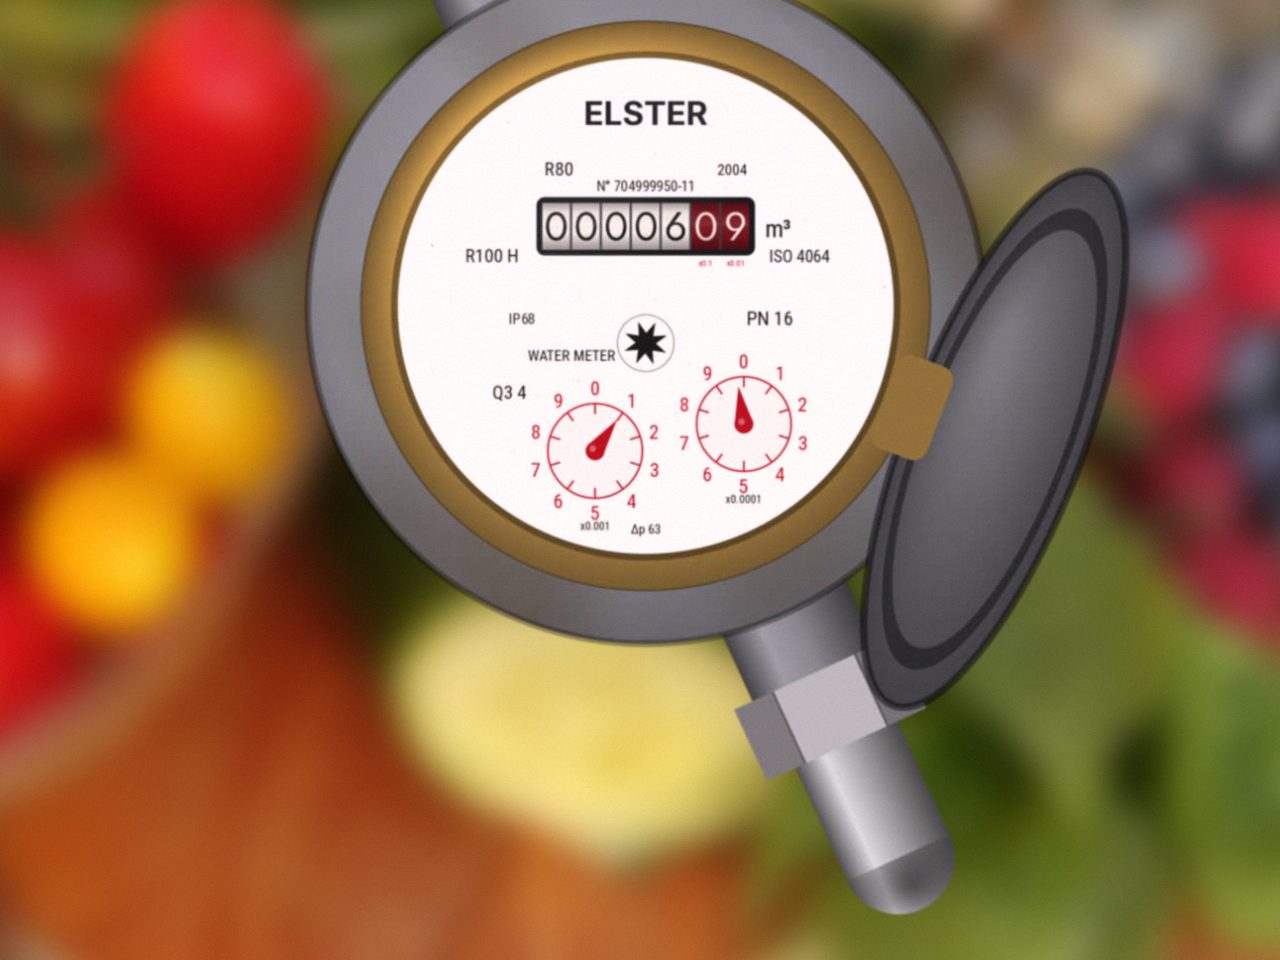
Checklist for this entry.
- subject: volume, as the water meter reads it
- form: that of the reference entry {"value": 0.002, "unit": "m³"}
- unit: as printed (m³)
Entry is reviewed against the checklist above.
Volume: {"value": 6.0909, "unit": "m³"}
